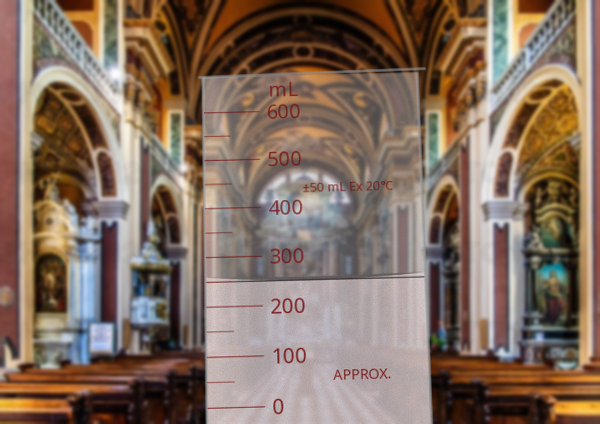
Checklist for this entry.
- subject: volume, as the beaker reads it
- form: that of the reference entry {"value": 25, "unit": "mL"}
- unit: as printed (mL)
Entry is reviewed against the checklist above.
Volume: {"value": 250, "unit": "mL"}
